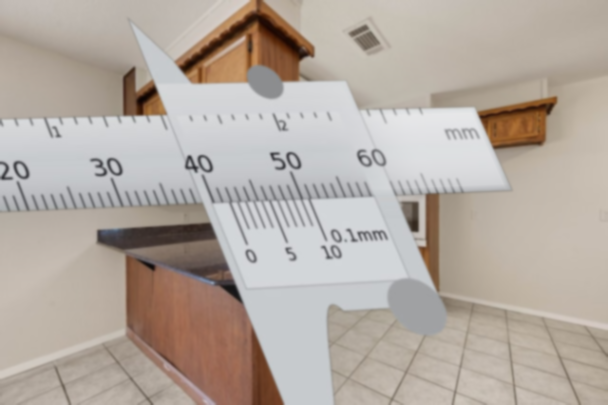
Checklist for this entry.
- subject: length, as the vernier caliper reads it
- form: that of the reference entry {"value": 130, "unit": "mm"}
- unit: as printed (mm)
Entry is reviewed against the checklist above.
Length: {"value": 41.8, "unit": "mm"}
